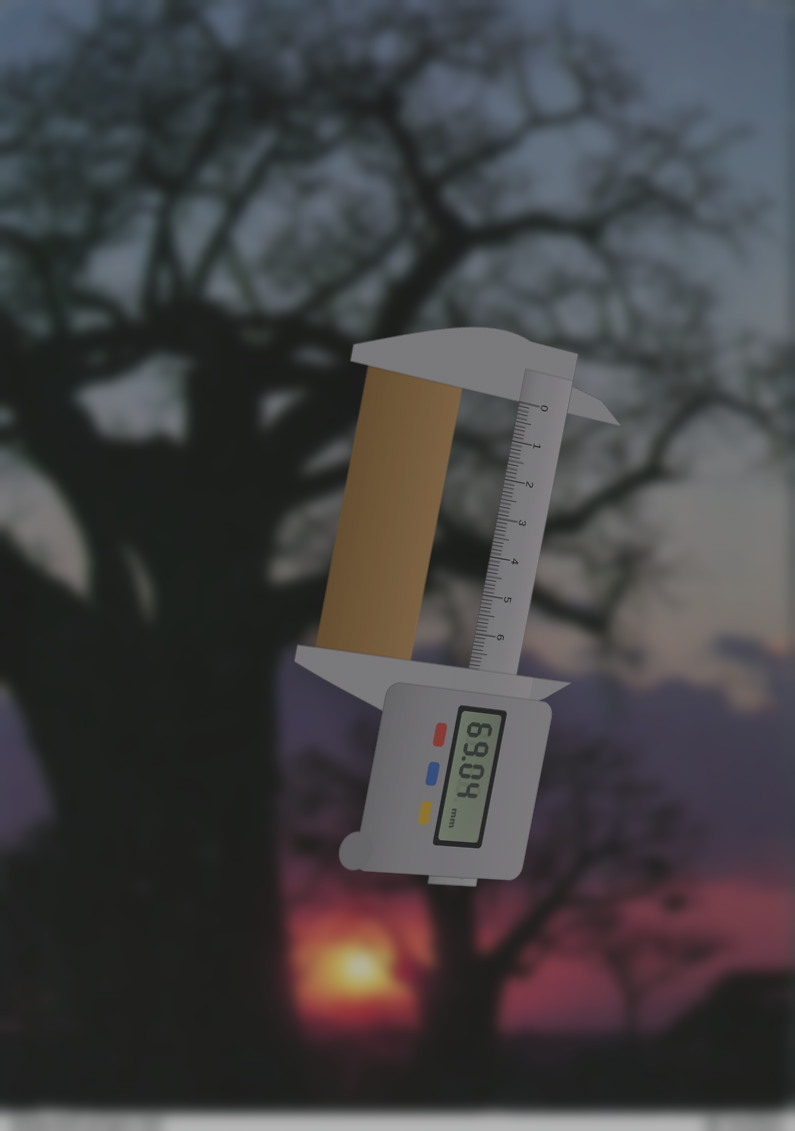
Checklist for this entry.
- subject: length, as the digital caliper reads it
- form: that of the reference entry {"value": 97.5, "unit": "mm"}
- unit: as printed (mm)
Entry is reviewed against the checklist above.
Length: {"value": 69.04, "unit": "mm"}
